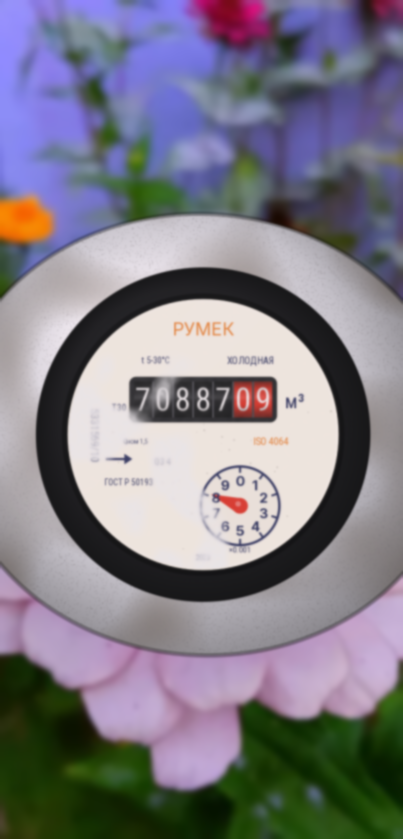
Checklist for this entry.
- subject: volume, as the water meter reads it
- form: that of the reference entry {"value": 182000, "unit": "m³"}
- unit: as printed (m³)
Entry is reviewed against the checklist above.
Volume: {"value": 70887.098, "unit": "m³"}
